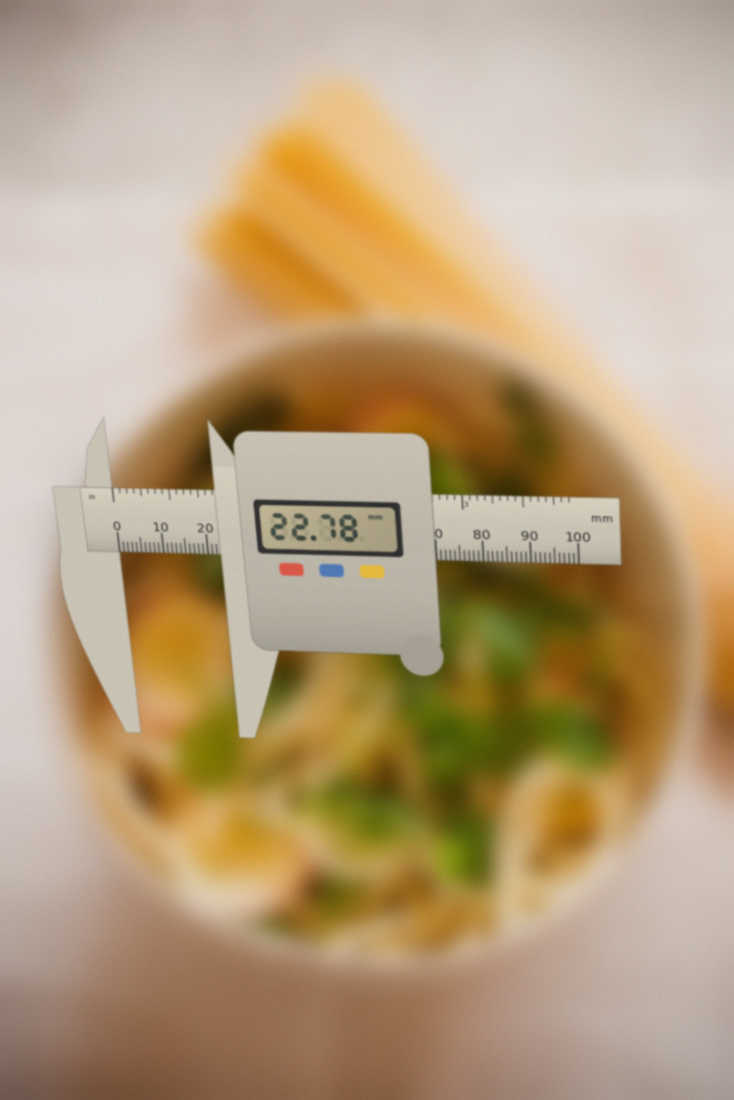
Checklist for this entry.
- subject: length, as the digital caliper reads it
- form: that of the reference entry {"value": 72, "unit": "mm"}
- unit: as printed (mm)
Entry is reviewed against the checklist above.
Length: {"value": 22.78, "unit": "mm"}
